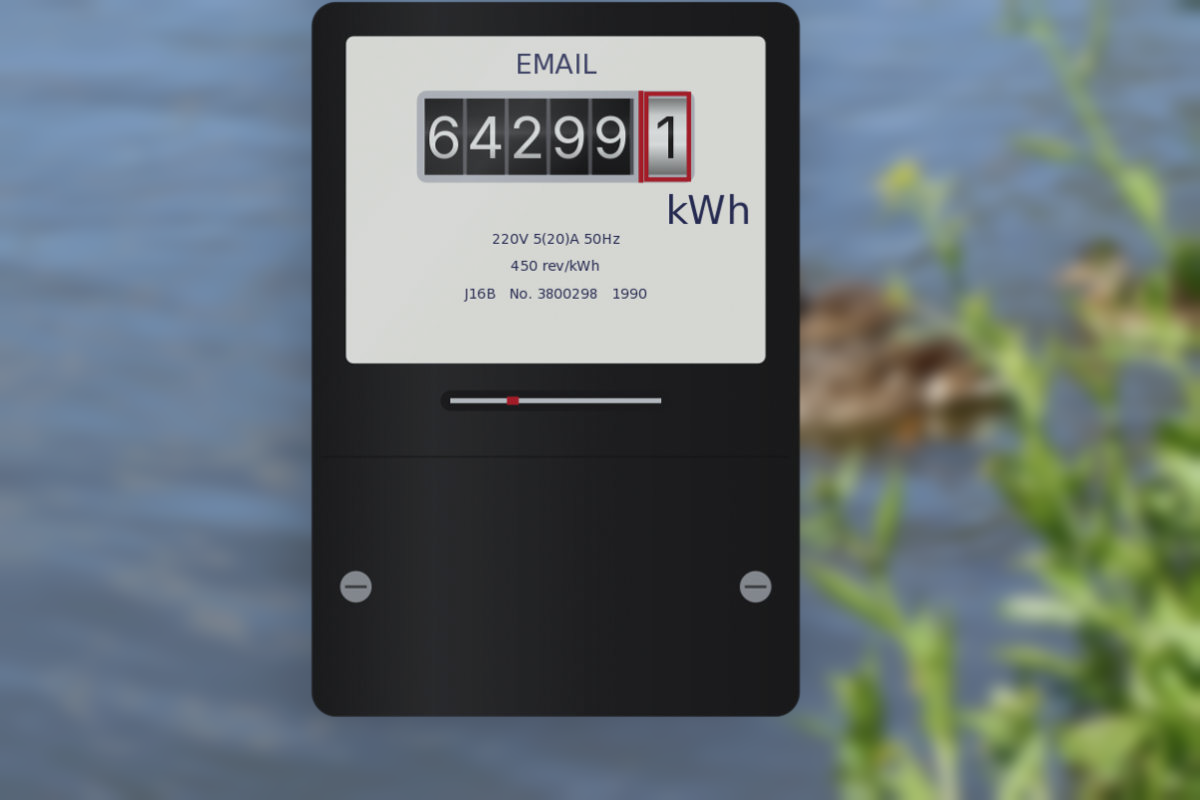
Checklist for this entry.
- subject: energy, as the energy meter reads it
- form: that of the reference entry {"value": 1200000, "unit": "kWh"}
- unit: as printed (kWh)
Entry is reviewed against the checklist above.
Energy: {"value": 64299.1, "unit": "kWh"}
